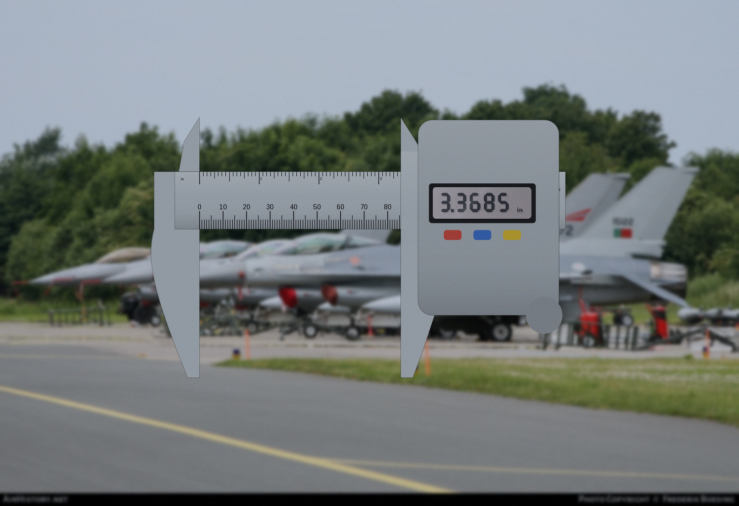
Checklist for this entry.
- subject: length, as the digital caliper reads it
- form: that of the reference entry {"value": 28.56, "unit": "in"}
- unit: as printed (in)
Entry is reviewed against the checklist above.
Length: {"value": 3.3685, "unit": "in"}
